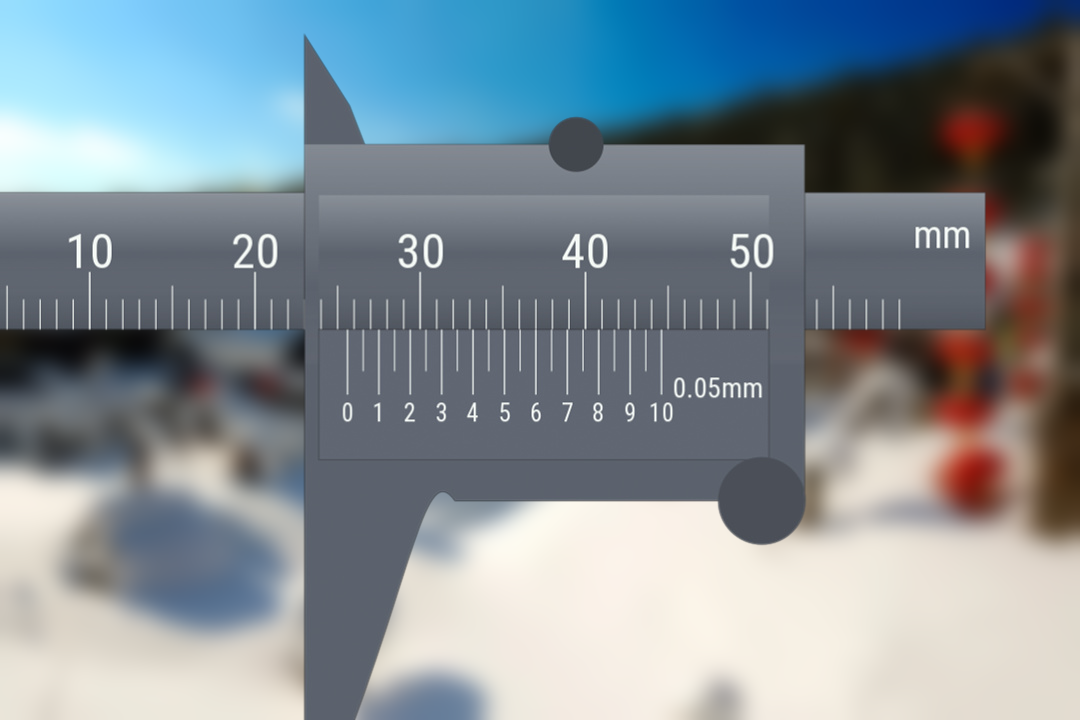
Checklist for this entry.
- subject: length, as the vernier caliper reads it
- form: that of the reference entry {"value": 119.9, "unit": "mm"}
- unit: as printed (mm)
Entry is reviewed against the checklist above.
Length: {"value": 25.6, "unit": "mm"}
